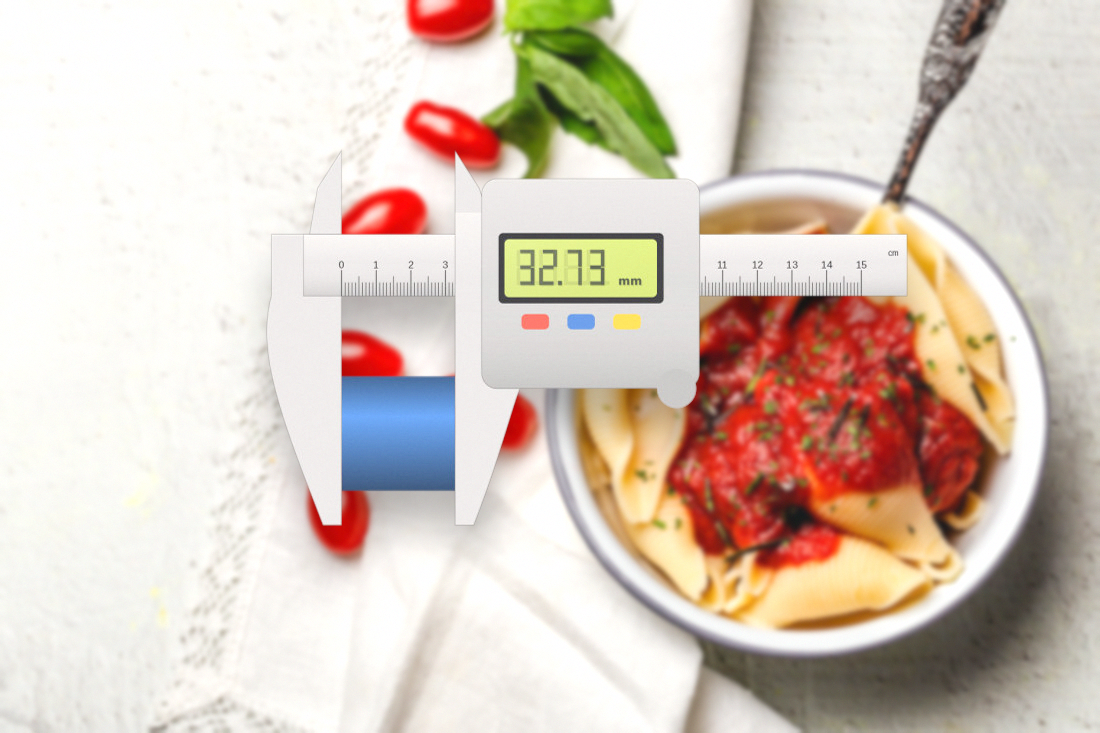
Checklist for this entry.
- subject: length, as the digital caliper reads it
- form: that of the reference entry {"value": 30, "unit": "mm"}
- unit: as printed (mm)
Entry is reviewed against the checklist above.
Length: {"value": 32.73, "unit": "mm"}
